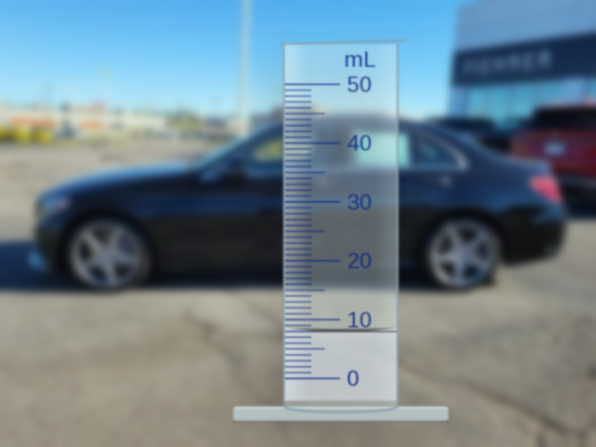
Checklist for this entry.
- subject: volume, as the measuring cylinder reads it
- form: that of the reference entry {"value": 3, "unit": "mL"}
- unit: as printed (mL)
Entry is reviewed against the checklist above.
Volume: {"value": 8, "unit": "mL"}
